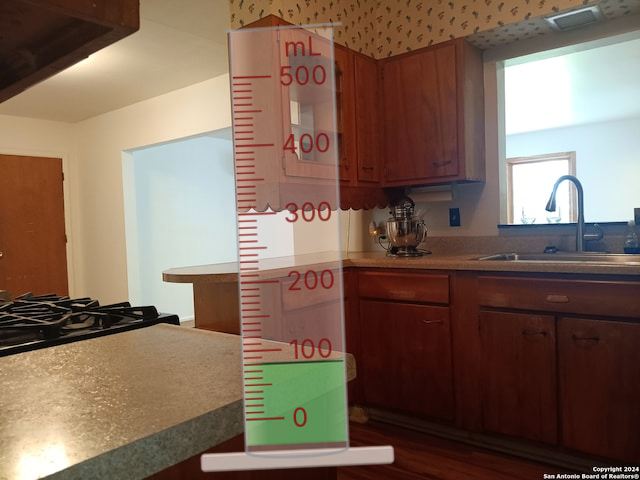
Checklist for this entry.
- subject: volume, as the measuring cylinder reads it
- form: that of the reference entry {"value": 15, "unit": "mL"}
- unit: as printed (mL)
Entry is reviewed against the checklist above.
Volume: {"value": 80, "unit": "mL"}
